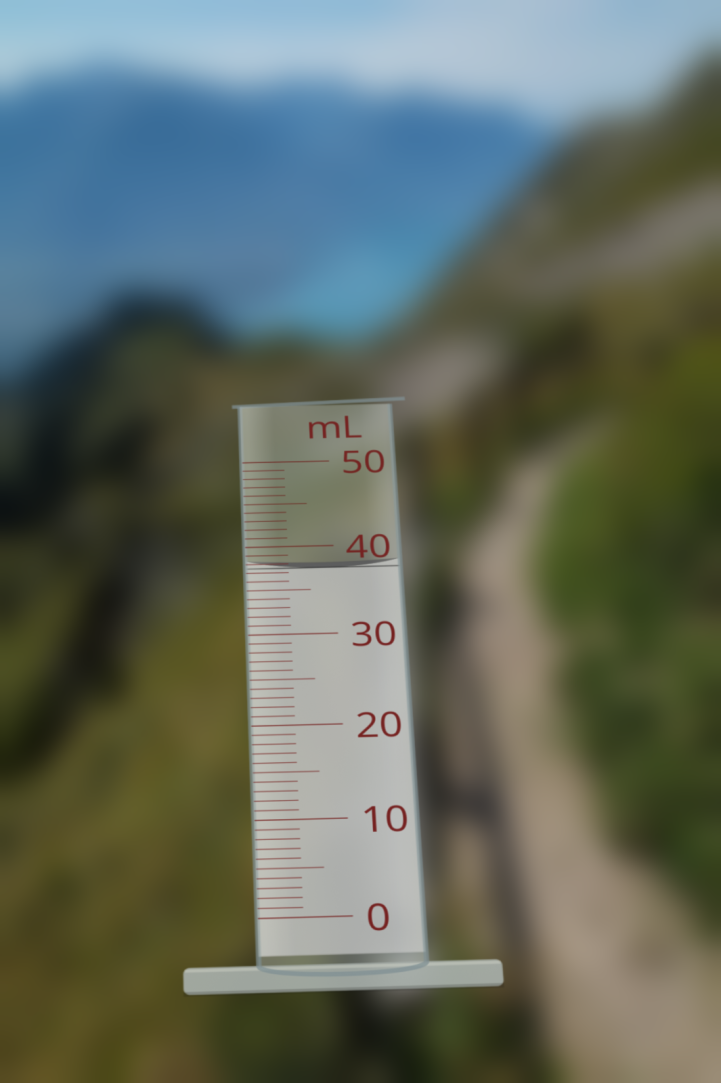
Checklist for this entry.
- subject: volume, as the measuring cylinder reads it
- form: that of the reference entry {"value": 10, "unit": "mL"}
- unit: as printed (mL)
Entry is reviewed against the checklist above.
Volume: {"value": 37.5, "unit": "mL"}
